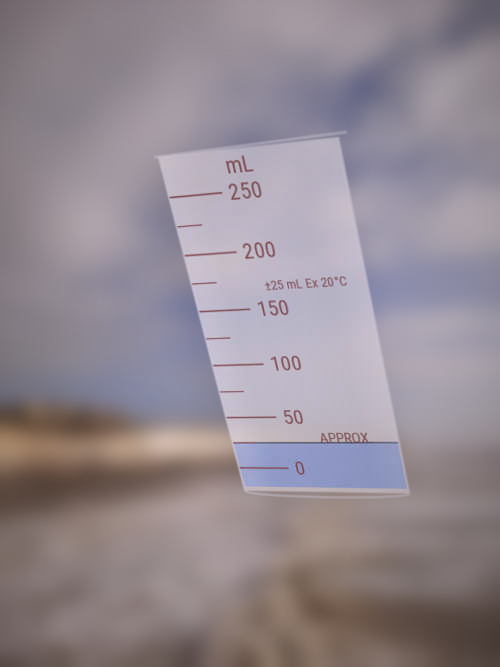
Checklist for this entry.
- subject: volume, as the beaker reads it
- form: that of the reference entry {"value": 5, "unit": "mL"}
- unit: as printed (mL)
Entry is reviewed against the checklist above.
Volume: {"value": 25, "unit": "mL"}
